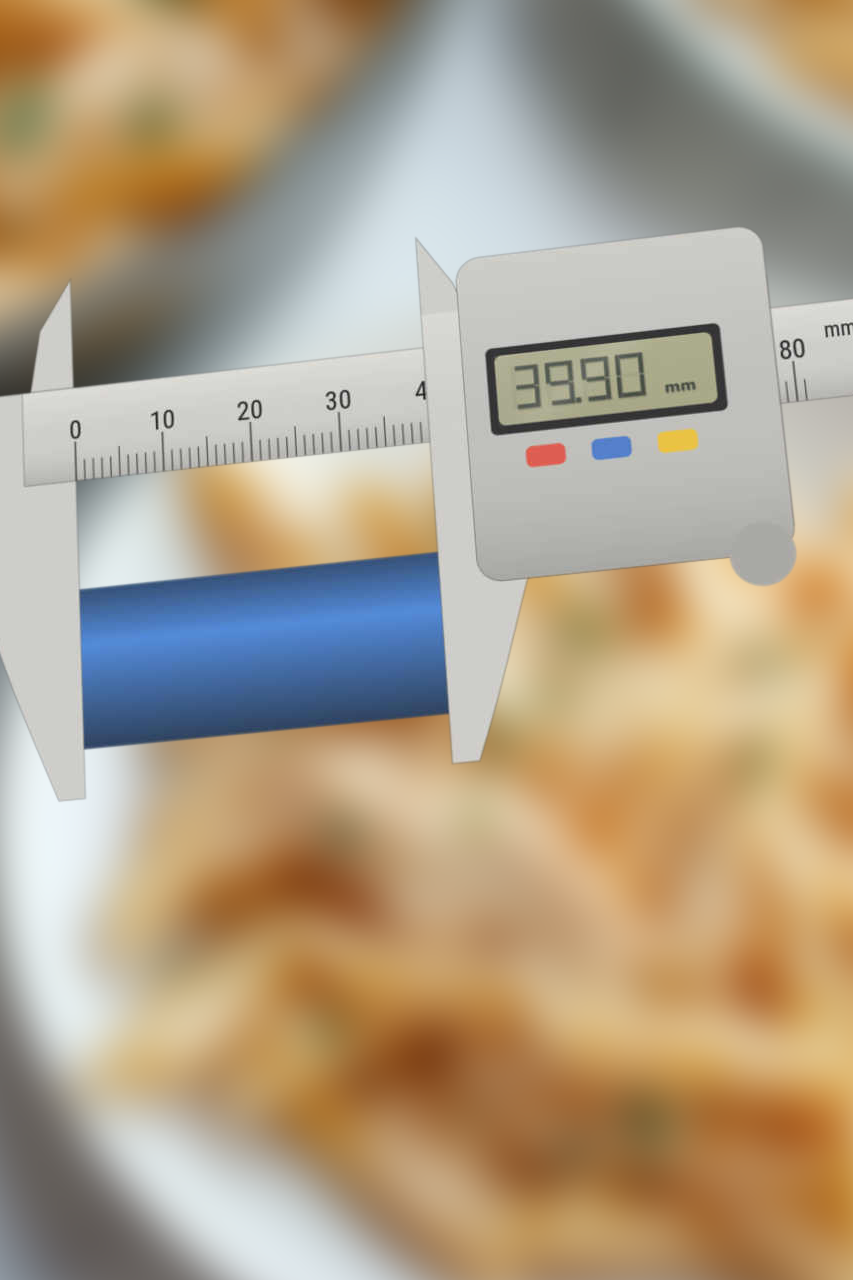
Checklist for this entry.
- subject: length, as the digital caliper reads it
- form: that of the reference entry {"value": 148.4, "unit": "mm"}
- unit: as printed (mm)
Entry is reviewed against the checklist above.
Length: {"value": 39.90, "unit": "mm"}
